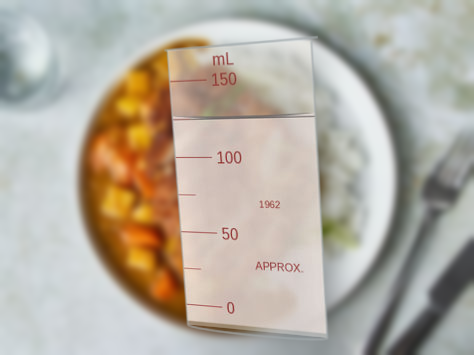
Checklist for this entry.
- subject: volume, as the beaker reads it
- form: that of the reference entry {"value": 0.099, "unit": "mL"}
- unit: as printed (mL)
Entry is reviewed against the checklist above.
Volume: {"value": 125, "unit": "mL"}
